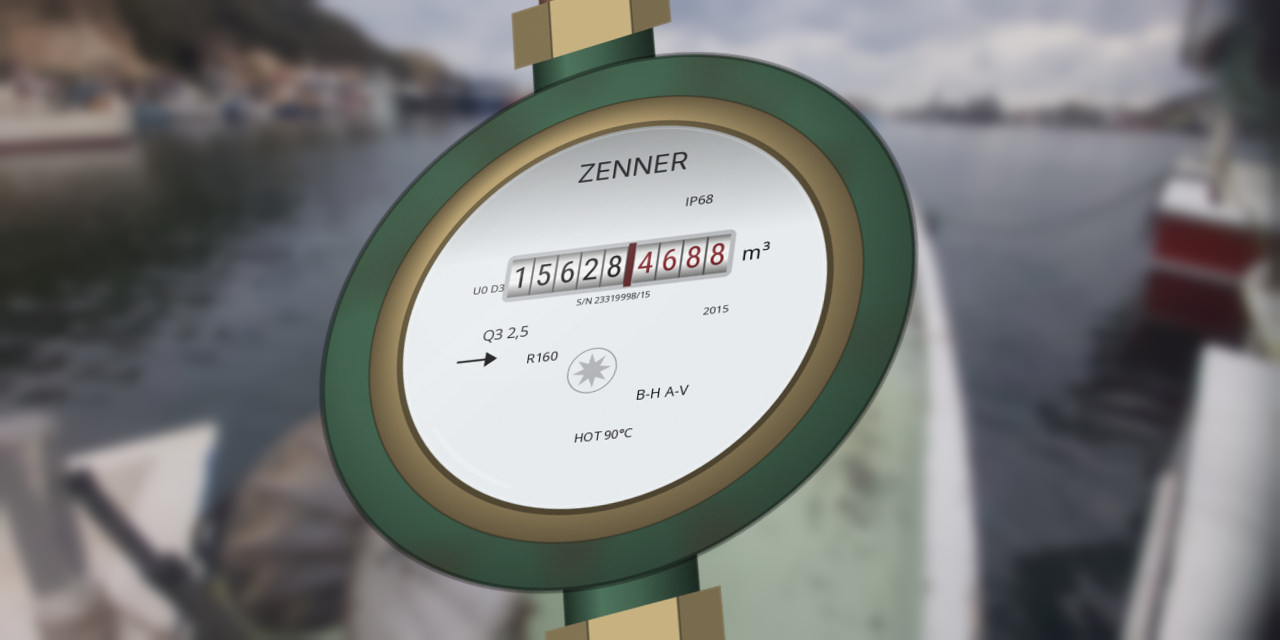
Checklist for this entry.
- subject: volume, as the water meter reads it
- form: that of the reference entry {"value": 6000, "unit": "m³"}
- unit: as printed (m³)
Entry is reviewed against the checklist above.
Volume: {"value": 15628.4688, "unit": "m³"}
